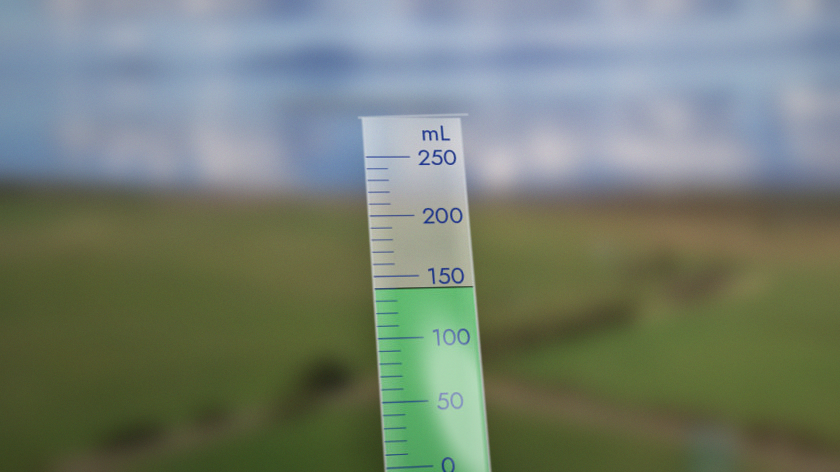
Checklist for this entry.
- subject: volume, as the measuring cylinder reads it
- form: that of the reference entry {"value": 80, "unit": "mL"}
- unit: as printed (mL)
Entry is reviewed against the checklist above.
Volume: {"value": 140, "unit": "mL"}
